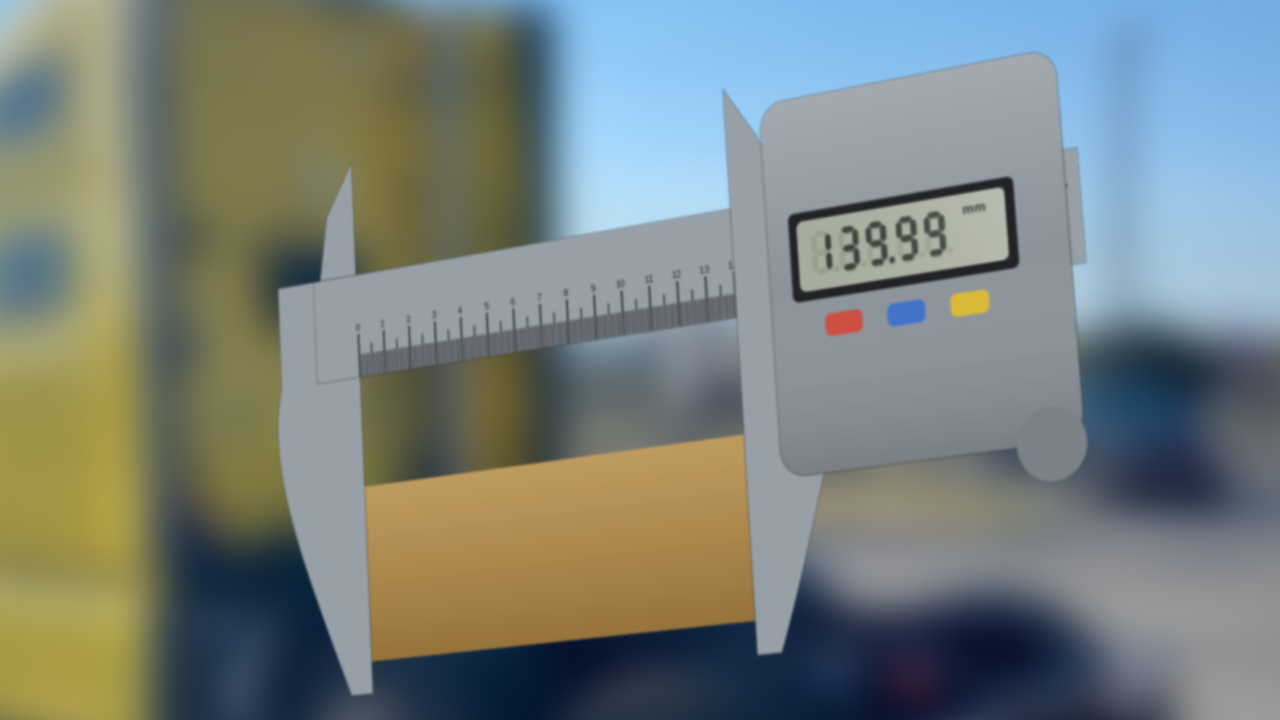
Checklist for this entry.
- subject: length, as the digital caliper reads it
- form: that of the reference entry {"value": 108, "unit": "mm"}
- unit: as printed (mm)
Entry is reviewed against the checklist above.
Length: {"value": 139.99, "unit": "mm"}
